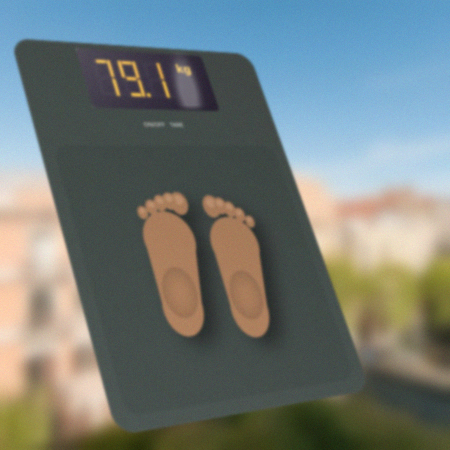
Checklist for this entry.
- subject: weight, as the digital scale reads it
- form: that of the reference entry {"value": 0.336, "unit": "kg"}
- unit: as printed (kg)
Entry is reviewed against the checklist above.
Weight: {"value": 79.1, "unit": "kg"}
